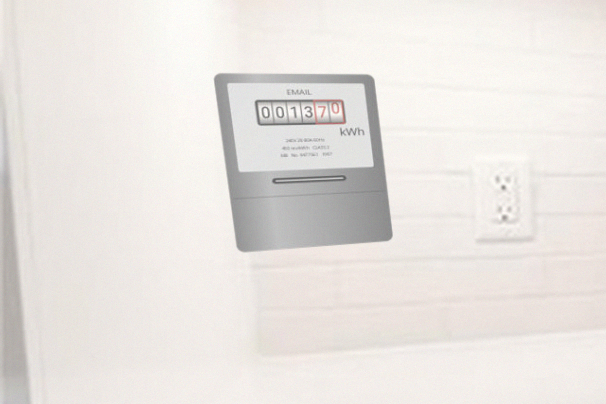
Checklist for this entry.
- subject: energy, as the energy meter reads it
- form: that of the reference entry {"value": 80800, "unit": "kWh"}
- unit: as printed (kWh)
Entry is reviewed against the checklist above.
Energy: {"value": 13.70, "unit": "kWh"}
